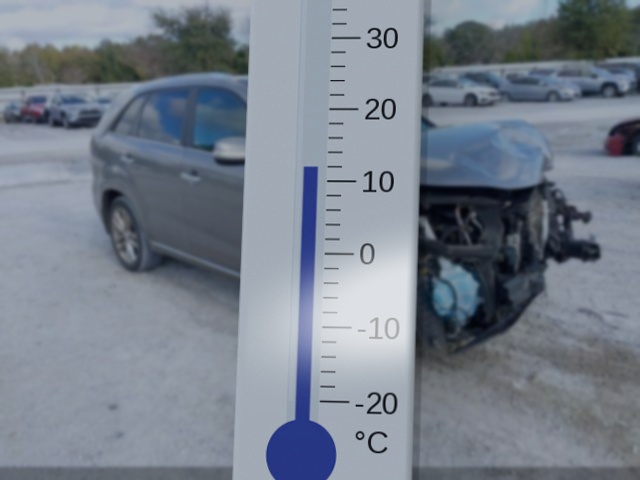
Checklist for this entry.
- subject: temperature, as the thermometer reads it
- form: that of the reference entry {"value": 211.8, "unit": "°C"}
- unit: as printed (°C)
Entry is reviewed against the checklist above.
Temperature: {"value": 12, "unit": "°C"}
